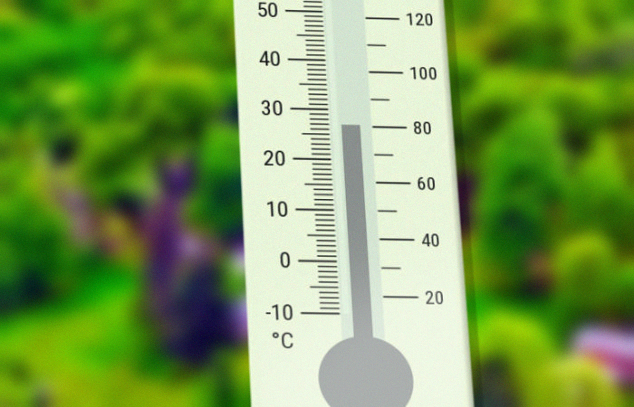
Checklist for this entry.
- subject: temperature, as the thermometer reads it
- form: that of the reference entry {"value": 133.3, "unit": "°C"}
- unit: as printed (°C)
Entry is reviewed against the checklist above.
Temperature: {"value": 27, "unit": "°C"}
